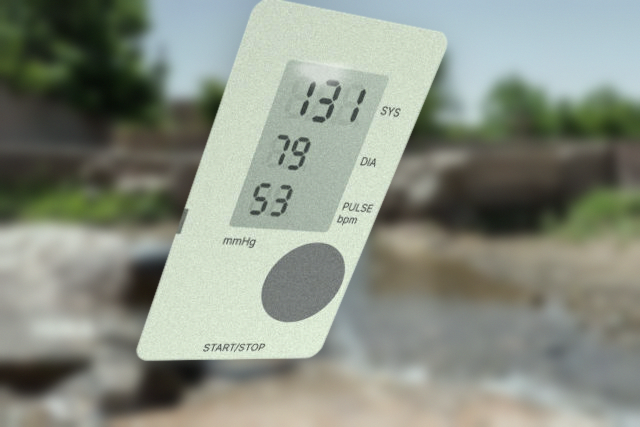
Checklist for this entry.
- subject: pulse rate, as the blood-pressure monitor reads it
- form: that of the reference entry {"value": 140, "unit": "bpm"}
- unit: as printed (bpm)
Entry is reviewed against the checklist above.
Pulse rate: {"value": 53, "unit": "bpm"}
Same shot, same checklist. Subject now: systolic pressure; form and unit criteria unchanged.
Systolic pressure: {"value": 131, "unit": "mmHg"}
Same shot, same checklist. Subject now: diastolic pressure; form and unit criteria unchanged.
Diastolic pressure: {"value": 79, "unit": "mmHg"}
